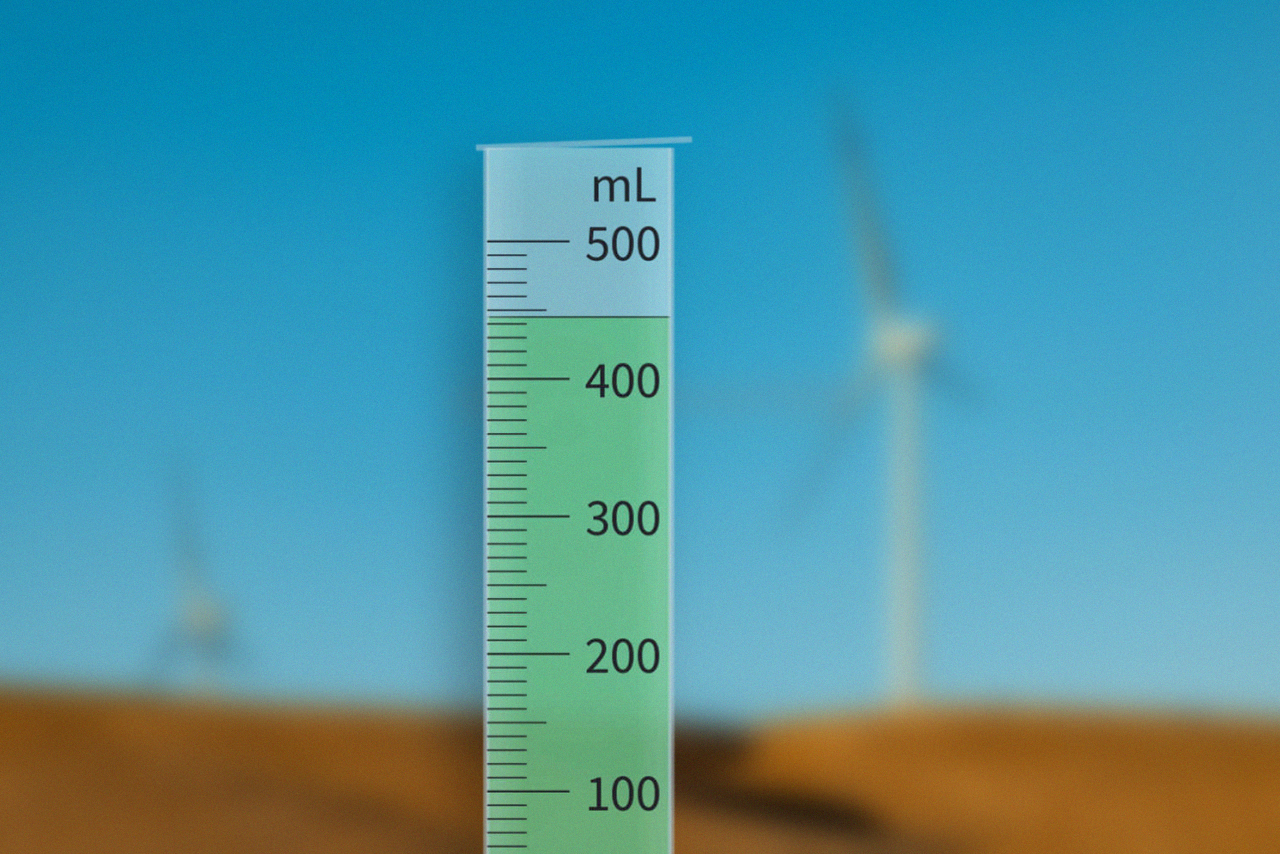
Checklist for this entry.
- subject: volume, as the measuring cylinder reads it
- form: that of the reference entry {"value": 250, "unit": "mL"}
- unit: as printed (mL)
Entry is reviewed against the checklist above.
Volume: {"value": 445, "unit": "mL"}
